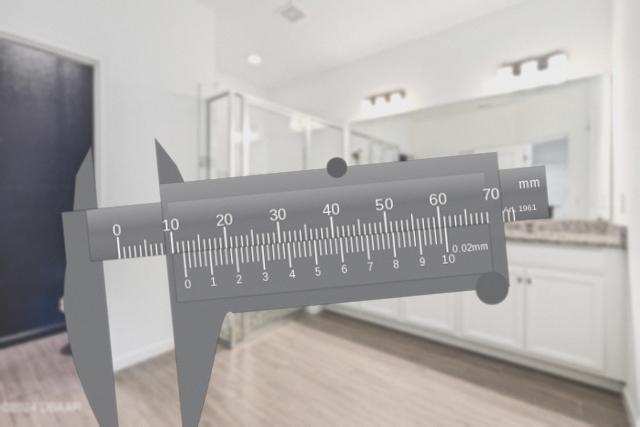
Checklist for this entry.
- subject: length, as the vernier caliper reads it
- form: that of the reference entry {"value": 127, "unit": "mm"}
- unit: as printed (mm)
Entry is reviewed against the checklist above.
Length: {"value": 12.0, "unit": "mm"}
